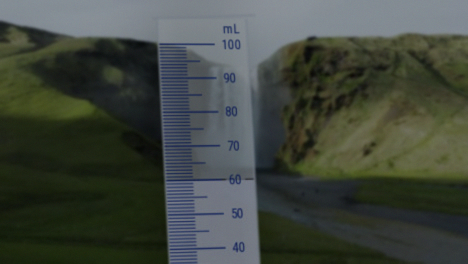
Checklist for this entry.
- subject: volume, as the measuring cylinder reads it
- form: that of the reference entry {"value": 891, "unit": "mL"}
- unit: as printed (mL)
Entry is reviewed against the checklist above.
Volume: {"value": 60, "unit": "mL"}
